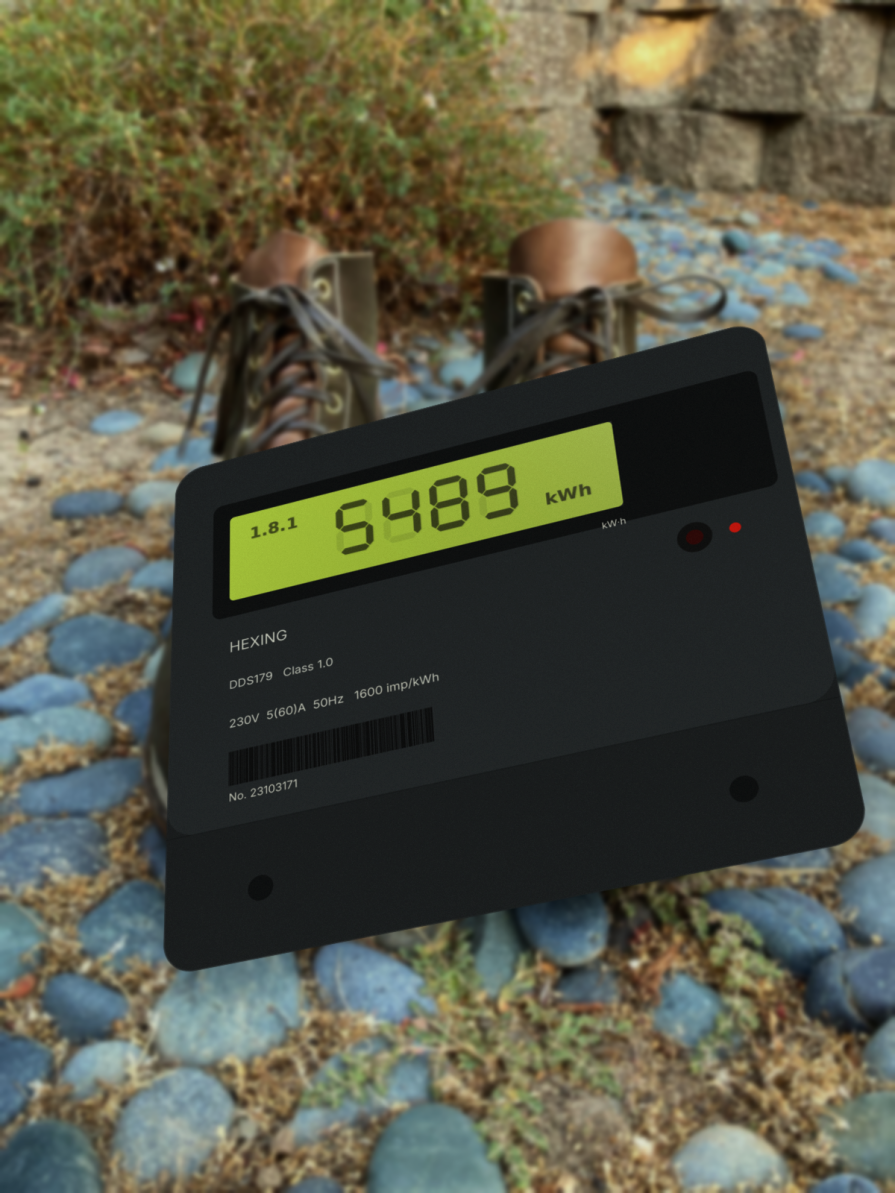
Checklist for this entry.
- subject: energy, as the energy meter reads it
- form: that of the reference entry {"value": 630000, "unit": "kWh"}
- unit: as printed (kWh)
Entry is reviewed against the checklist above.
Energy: {"value": 5489, "unit": "kWh"}
